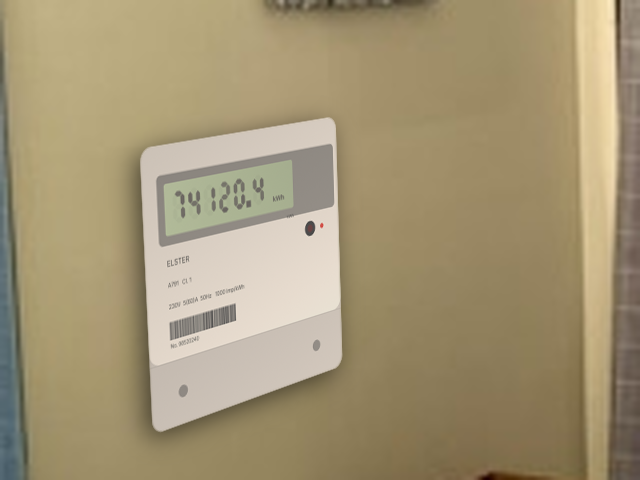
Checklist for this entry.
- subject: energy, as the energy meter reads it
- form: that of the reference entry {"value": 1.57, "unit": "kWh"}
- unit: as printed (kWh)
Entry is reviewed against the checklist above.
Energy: {"value": 74120.4, "unit": "kWh"}
